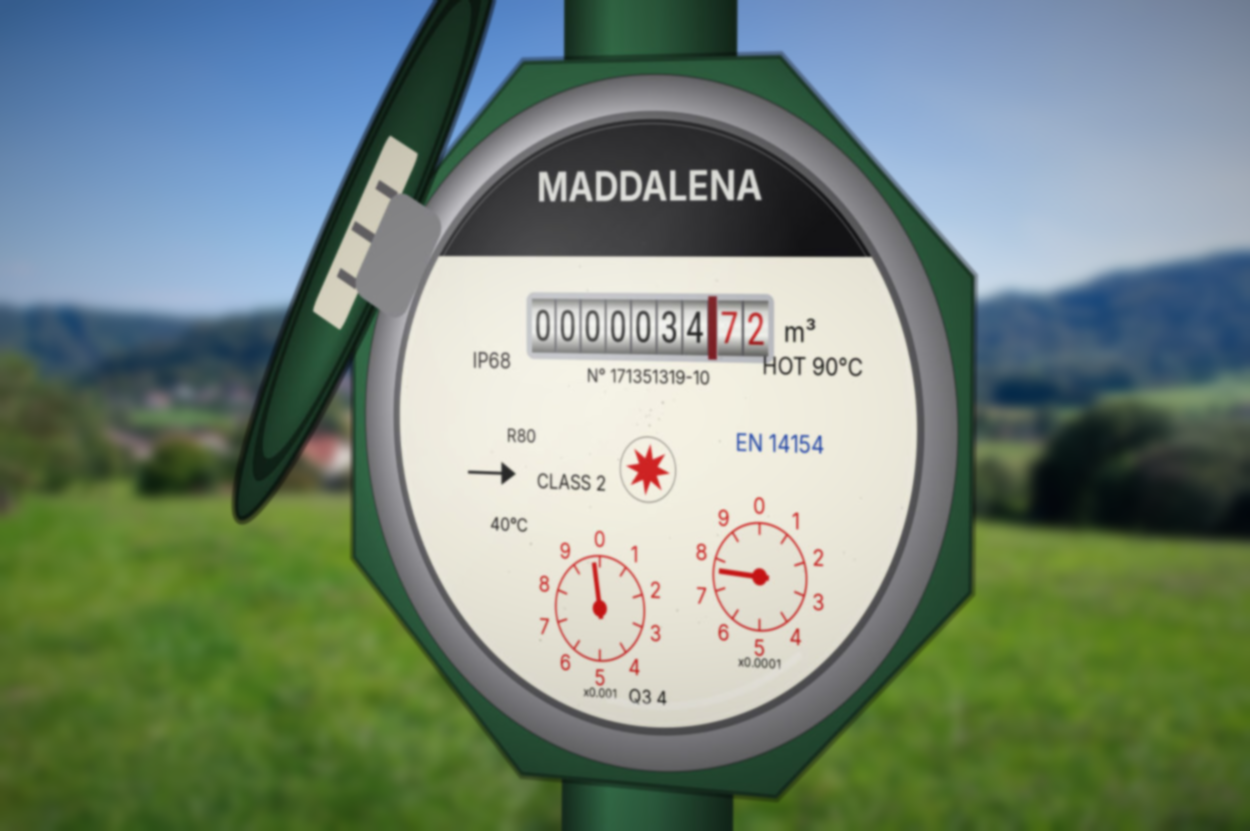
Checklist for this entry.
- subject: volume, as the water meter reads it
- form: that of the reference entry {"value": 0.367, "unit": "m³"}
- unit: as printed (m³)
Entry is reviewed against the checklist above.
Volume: {"value": 34.7197, "unit": "m³"}
